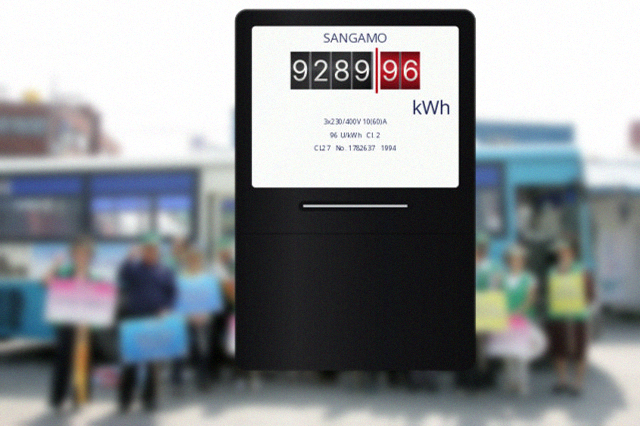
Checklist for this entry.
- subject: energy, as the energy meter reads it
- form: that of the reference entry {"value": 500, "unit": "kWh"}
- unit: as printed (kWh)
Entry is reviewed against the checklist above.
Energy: {"value": 9289.96, "unit": "kWh"}
